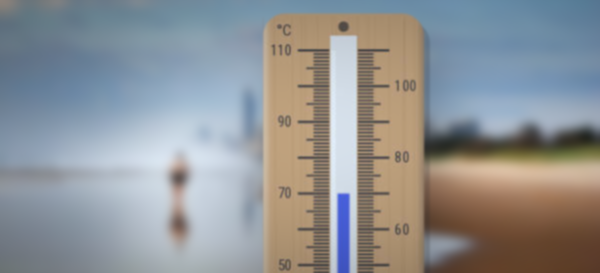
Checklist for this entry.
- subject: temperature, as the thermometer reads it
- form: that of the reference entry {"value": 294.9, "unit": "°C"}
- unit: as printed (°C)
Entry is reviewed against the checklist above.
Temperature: {"value": 70, "unit": "°C"}
